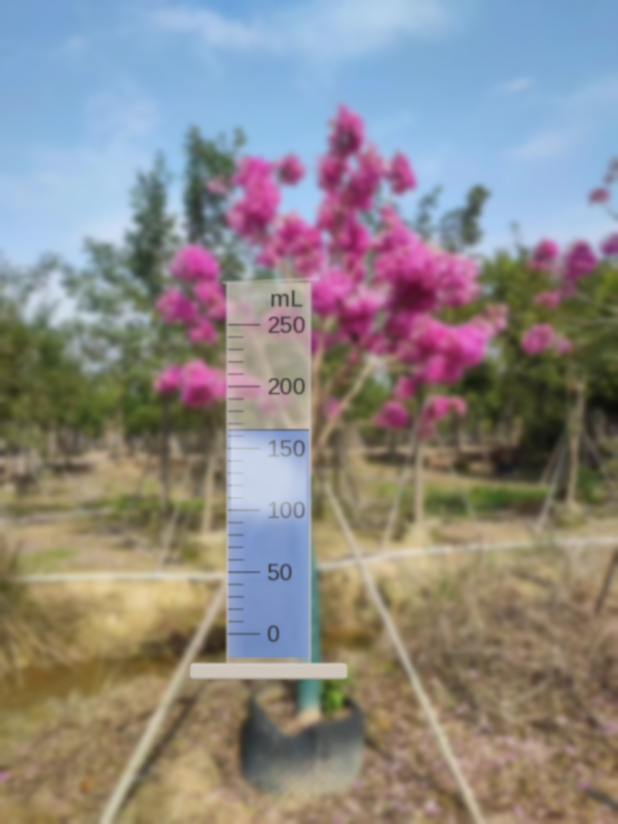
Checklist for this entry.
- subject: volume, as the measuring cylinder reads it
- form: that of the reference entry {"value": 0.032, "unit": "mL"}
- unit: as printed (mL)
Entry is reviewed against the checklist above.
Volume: {"value": 165, "unit": "mL"}
